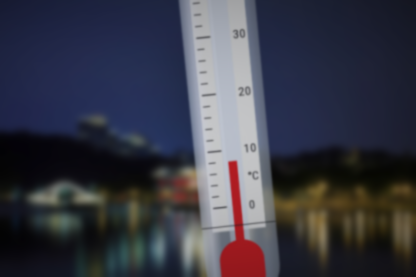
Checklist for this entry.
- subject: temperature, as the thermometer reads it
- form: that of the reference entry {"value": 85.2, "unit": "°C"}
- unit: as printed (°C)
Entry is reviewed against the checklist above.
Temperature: {"value": 8, "unit": "°C"}
